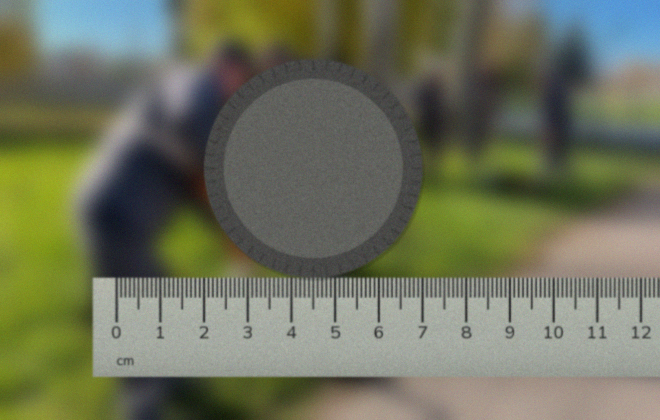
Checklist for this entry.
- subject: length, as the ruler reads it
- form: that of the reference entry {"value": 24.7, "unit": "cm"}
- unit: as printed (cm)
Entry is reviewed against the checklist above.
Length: {"value": 5, "unit": "cm"}
